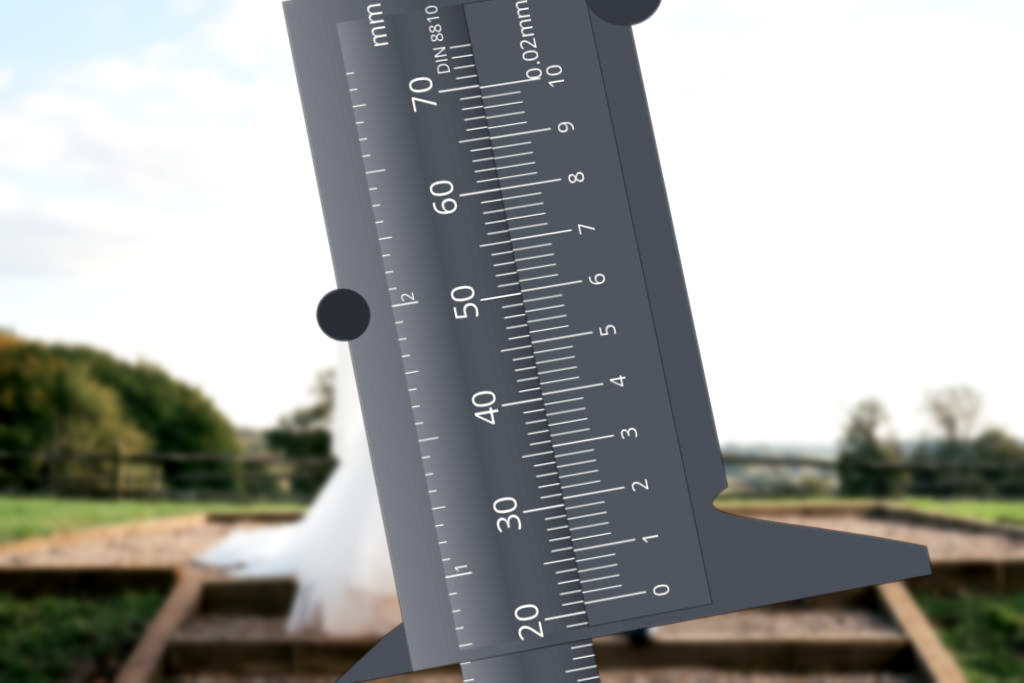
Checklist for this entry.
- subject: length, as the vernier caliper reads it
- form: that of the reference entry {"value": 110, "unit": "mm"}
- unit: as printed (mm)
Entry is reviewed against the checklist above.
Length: {"value": 20.8, "unit": "mm"}
